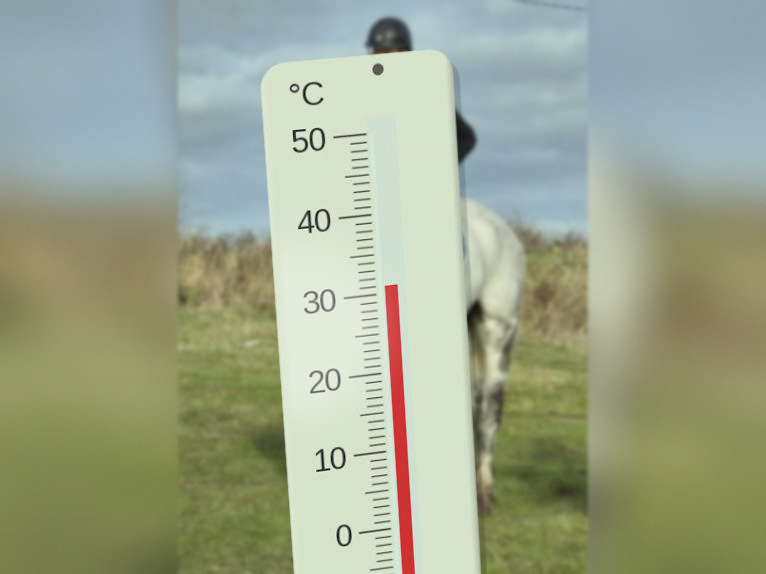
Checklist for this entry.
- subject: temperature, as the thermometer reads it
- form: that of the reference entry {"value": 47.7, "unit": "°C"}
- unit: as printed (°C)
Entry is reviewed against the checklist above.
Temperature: {"value": 31, "unit": "°C"}
